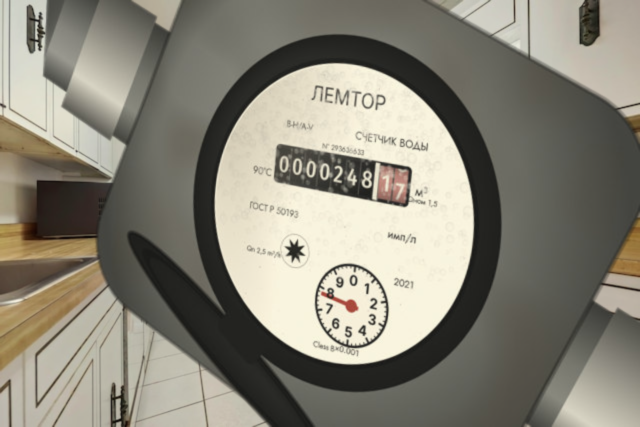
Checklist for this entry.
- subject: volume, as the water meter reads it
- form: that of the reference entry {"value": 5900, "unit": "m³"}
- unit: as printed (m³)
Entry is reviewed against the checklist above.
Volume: {"value": 248.167, "unit": "m³"}
